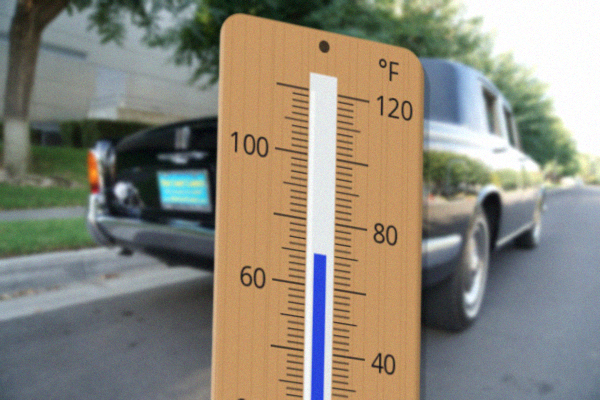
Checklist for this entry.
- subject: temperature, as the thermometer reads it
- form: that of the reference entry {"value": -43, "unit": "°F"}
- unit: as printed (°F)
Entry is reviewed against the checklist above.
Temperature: {"value": 70, "unit": "°F"}
